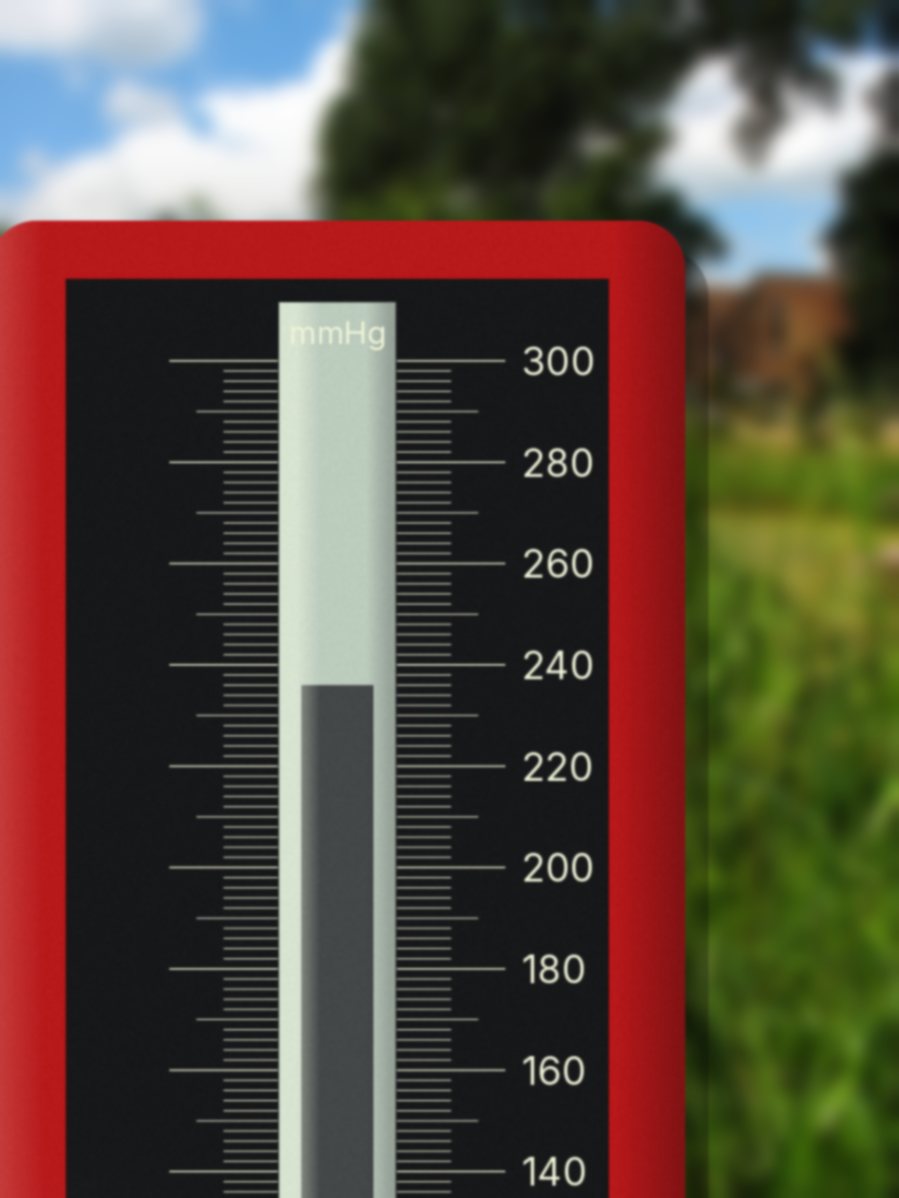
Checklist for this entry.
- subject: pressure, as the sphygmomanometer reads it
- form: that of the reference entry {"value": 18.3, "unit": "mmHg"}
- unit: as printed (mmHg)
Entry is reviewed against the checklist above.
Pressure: {"value": 236, "unit": "mmHg"}
